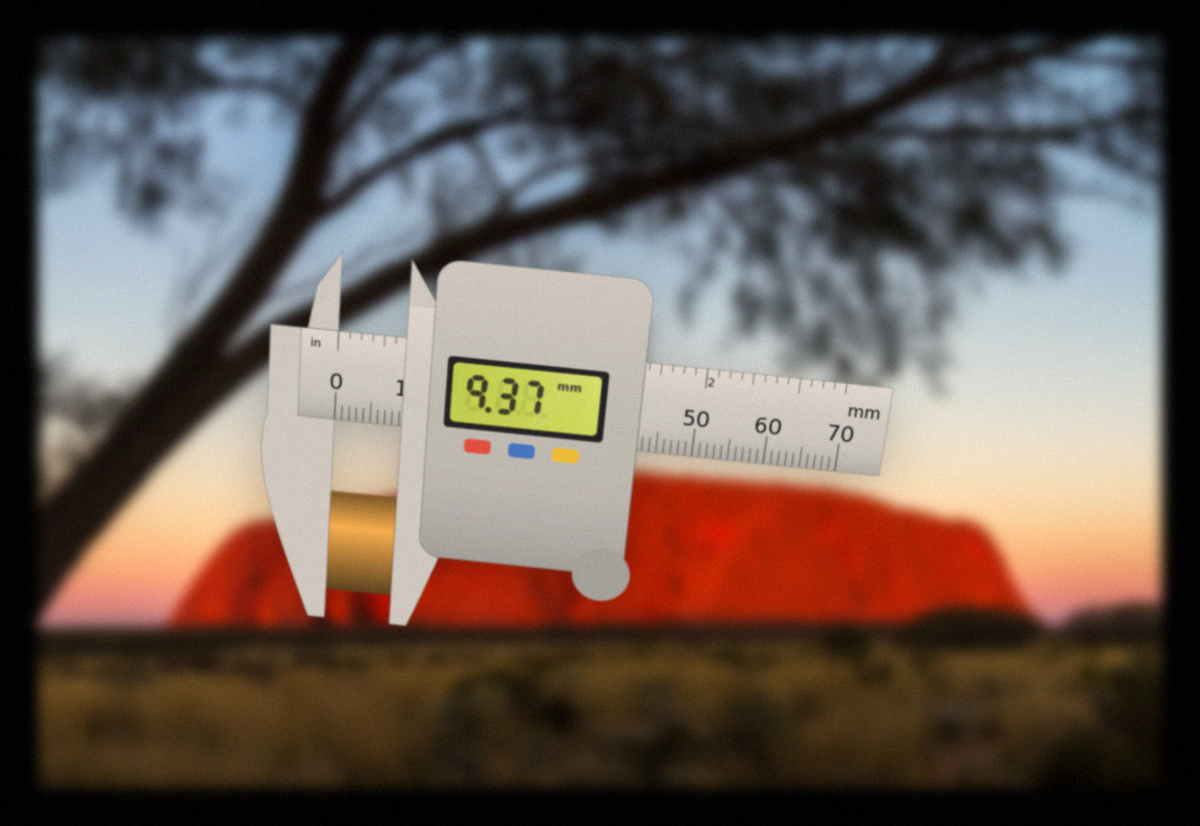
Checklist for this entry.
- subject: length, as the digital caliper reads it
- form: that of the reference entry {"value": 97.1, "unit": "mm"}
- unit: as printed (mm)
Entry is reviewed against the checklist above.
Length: {"value": 9.37, "unit": "mm"}
